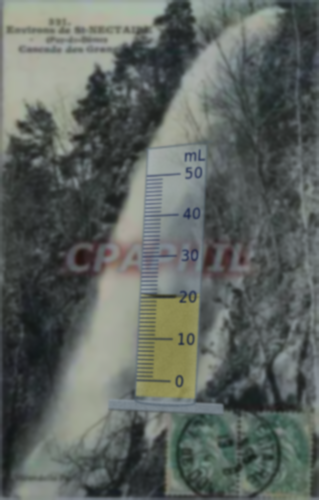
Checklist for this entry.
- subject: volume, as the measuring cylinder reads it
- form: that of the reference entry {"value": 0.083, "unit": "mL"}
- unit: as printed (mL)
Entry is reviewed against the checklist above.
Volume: {"value": 20, "unit": "mL"}
